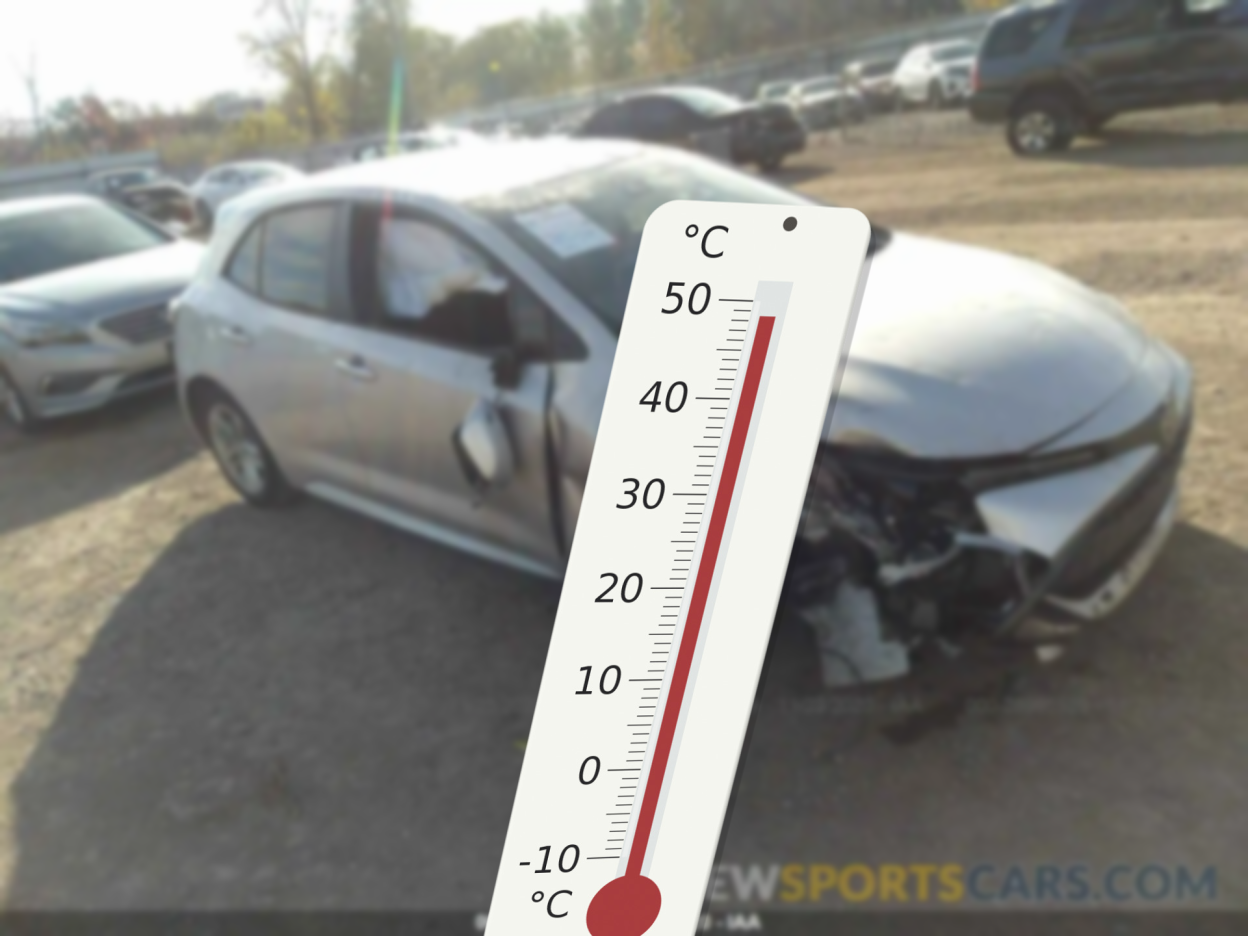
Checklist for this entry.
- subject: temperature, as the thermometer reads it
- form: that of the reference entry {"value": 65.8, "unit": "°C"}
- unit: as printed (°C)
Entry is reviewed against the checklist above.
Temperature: {"value": 48.5, "unit": "°C"}
